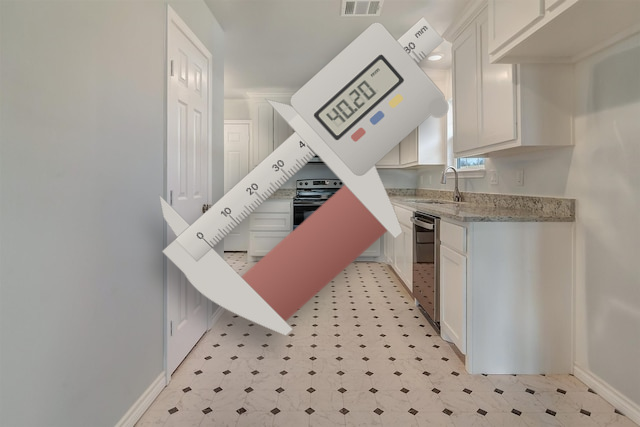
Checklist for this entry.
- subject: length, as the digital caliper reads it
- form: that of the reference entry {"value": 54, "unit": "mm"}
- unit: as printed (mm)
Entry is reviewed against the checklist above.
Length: {"value": 40.20, "unit": "mm"}
